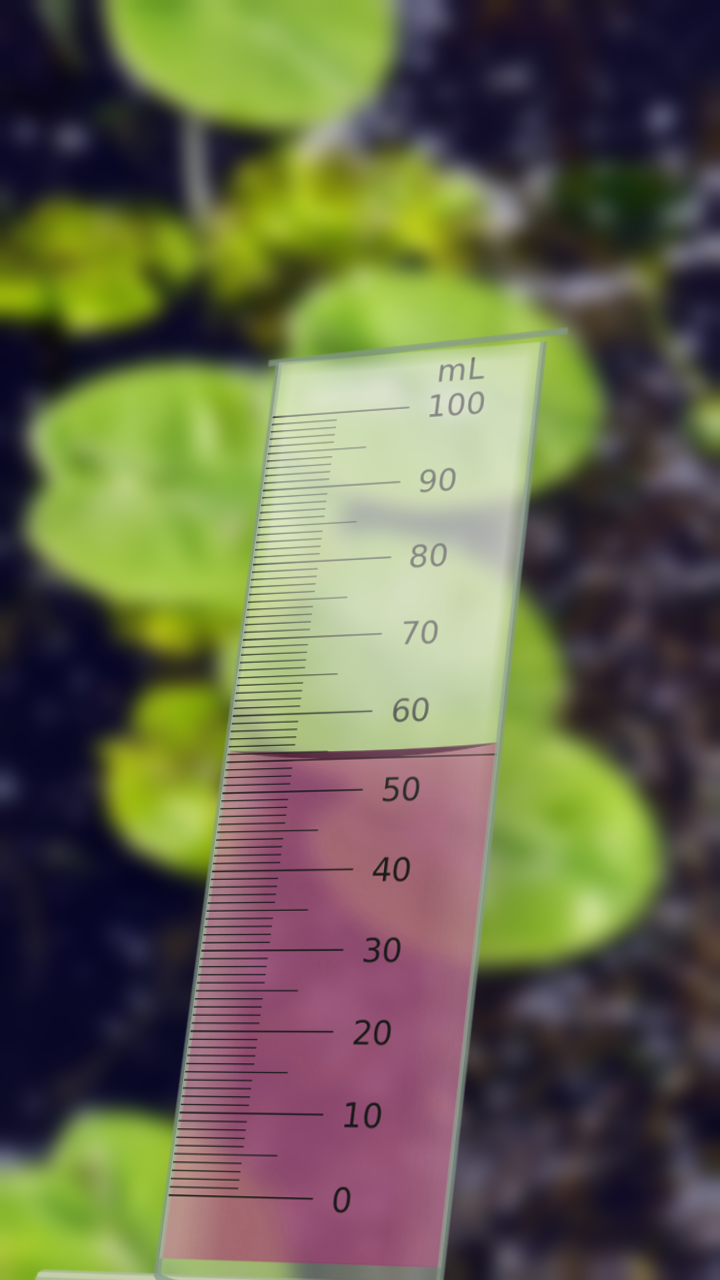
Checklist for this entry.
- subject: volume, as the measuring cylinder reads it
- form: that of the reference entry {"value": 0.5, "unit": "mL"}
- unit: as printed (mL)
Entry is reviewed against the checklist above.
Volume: {"value": 54, "unit": "mL"}
